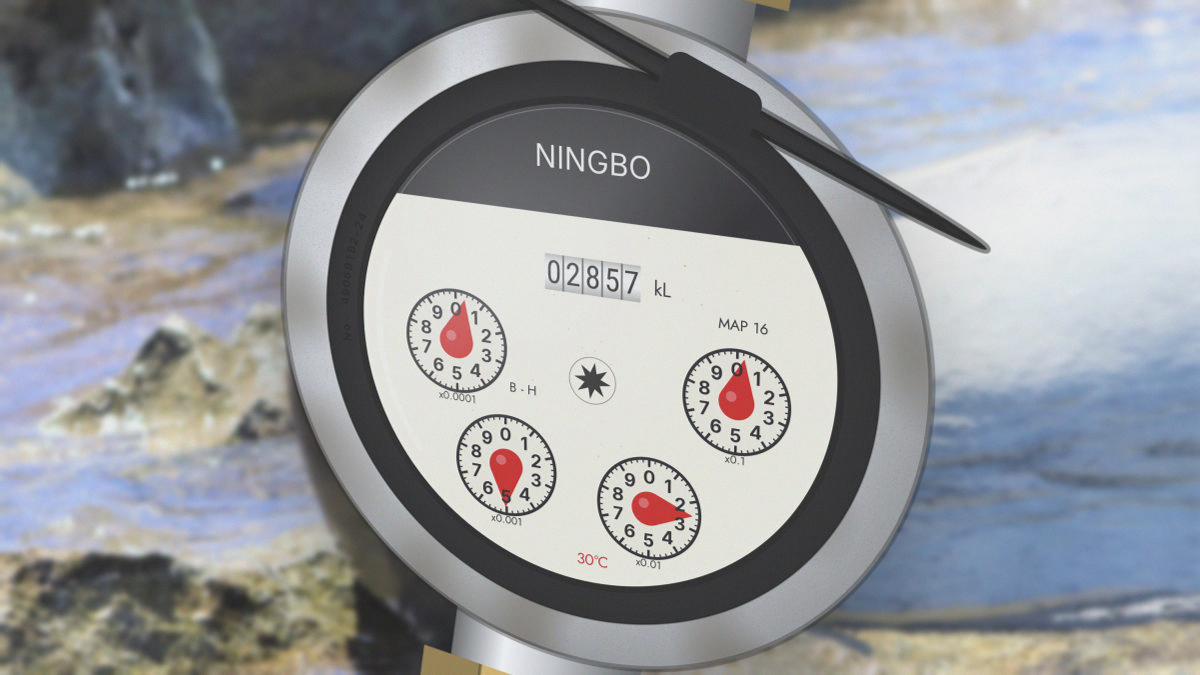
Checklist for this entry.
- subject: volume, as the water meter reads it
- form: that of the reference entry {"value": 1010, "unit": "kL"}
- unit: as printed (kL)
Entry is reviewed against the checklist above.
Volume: {"value": 2857.0250, "unit": "kL"}
